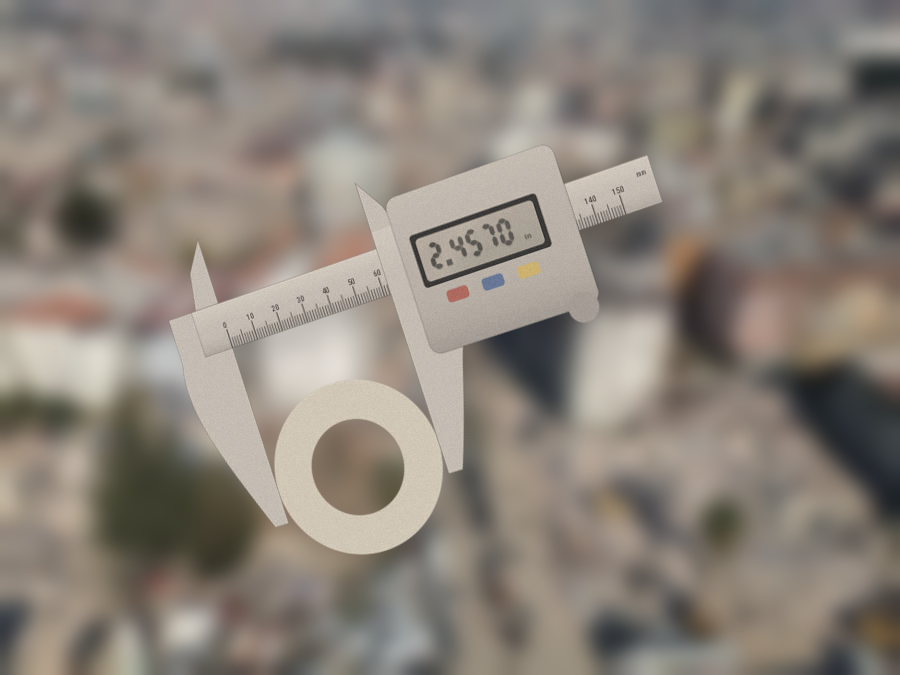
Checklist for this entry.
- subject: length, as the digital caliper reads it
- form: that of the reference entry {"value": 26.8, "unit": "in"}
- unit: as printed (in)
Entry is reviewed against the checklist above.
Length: {"value": 2.4570, "unit": "in"}
